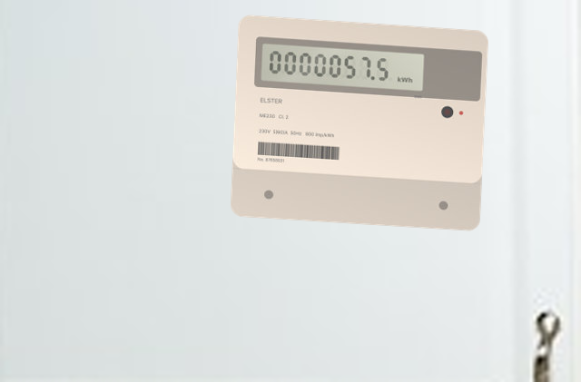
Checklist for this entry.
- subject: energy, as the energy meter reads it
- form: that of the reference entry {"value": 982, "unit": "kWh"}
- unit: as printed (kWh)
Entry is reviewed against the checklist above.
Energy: {"value": 57.5, "unit": "kWh"}
